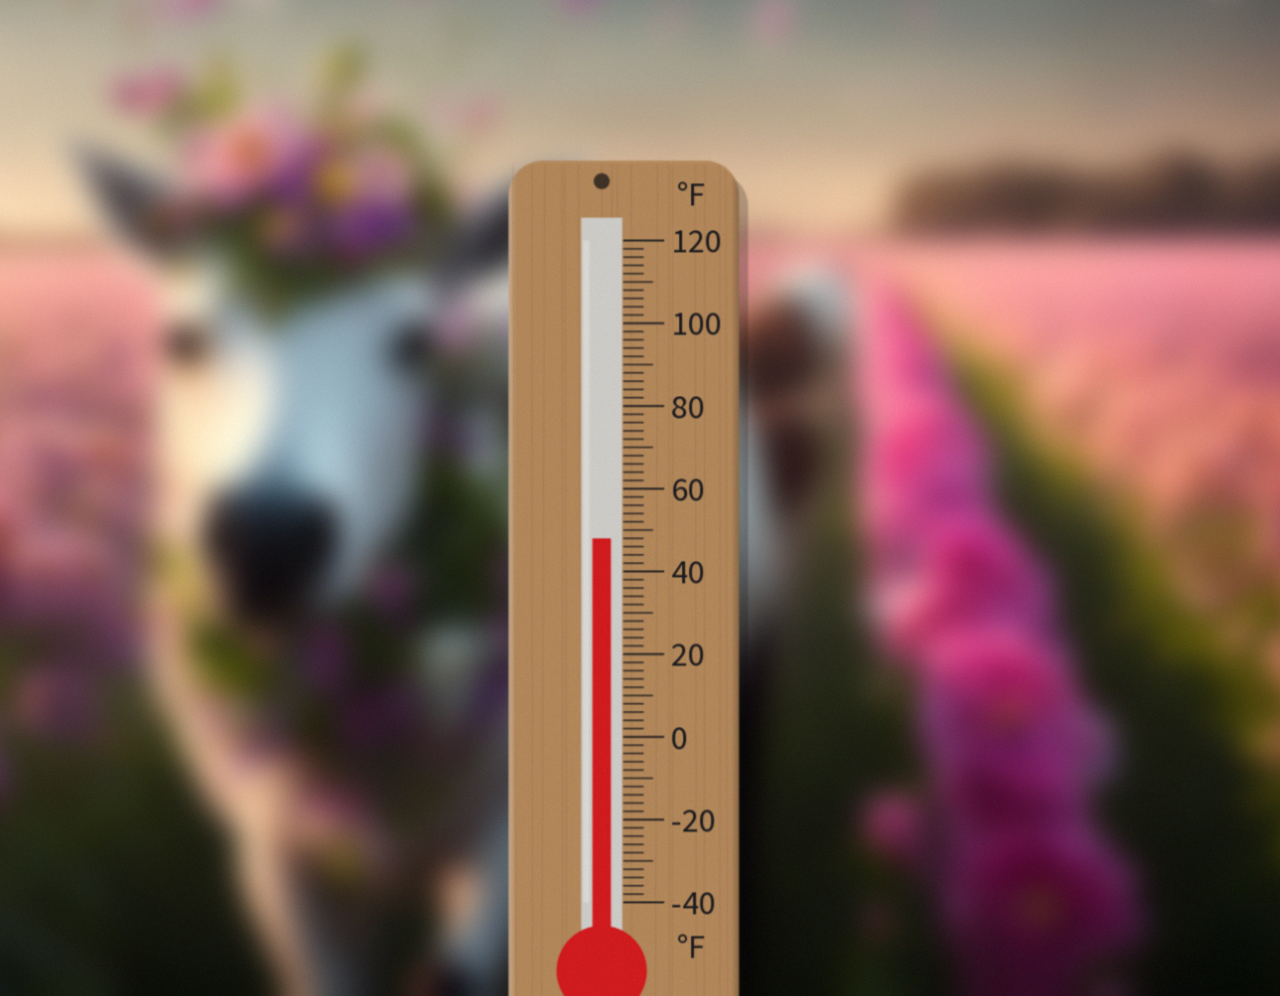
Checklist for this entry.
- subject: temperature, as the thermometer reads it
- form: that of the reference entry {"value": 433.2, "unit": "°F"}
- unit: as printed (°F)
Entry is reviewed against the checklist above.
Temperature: {"value": 48, "unit": "°F"}
